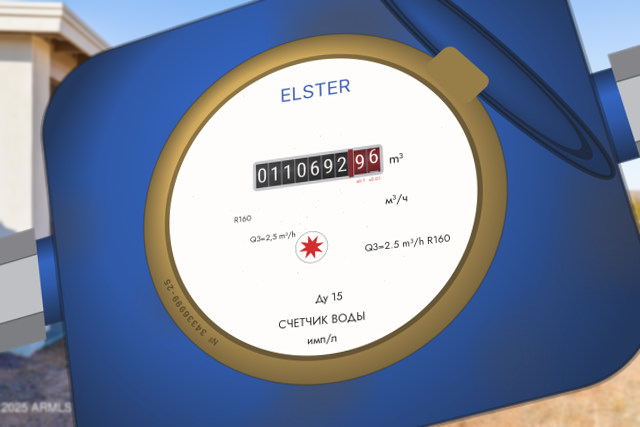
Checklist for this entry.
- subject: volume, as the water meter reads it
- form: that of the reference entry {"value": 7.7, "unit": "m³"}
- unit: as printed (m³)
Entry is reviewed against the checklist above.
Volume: {"value": 110692.96, "unit": "m³"}
